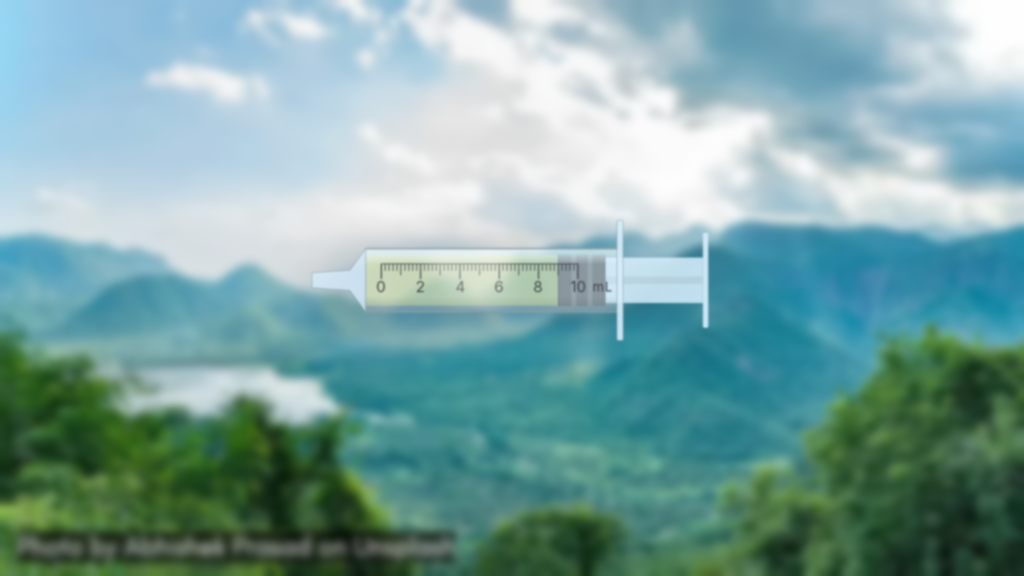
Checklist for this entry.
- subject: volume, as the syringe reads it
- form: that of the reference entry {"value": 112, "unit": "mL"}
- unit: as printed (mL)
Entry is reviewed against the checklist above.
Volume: {"value": 9, "unit": "mL"}
